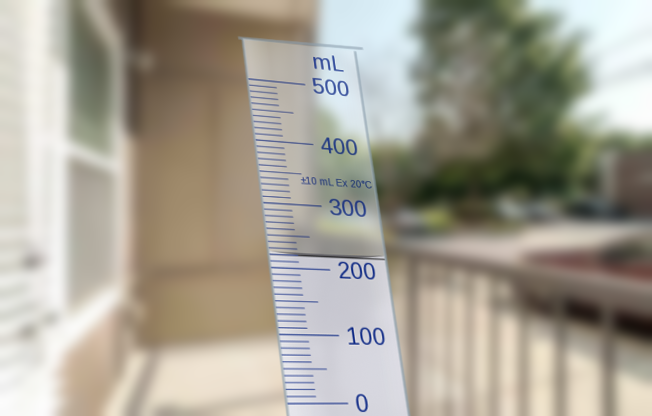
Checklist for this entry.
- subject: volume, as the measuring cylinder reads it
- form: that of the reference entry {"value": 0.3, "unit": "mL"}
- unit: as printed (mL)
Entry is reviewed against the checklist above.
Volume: {"value": 220, "unit": "mL"}
